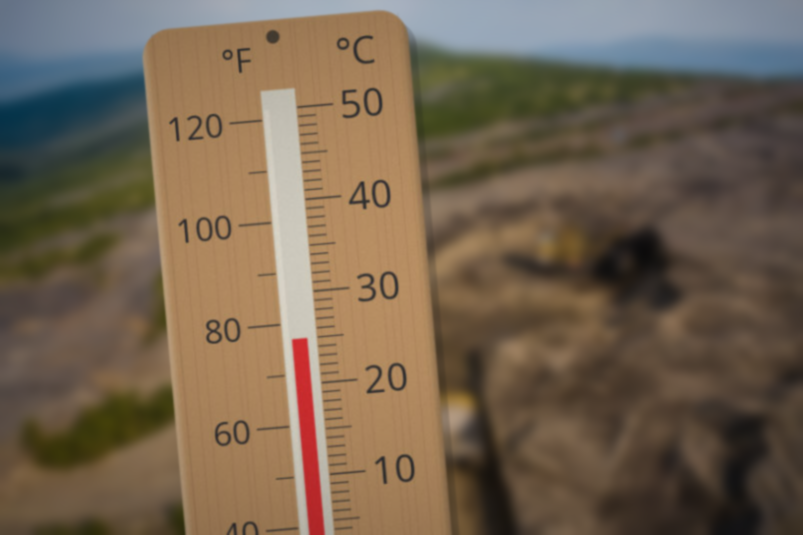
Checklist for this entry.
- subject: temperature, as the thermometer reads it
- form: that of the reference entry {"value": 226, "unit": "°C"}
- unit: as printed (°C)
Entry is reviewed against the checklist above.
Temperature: {"value": 25, "unit": "°C"}
